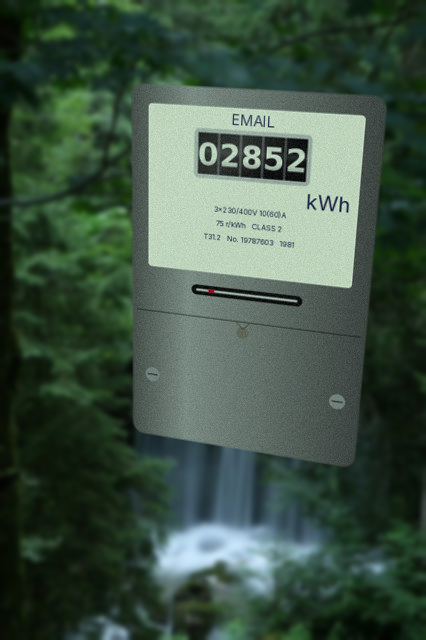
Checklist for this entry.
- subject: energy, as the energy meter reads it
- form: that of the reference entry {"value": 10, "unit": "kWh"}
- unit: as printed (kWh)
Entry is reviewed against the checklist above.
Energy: {"value": 2852, "unit": "kWh"}
